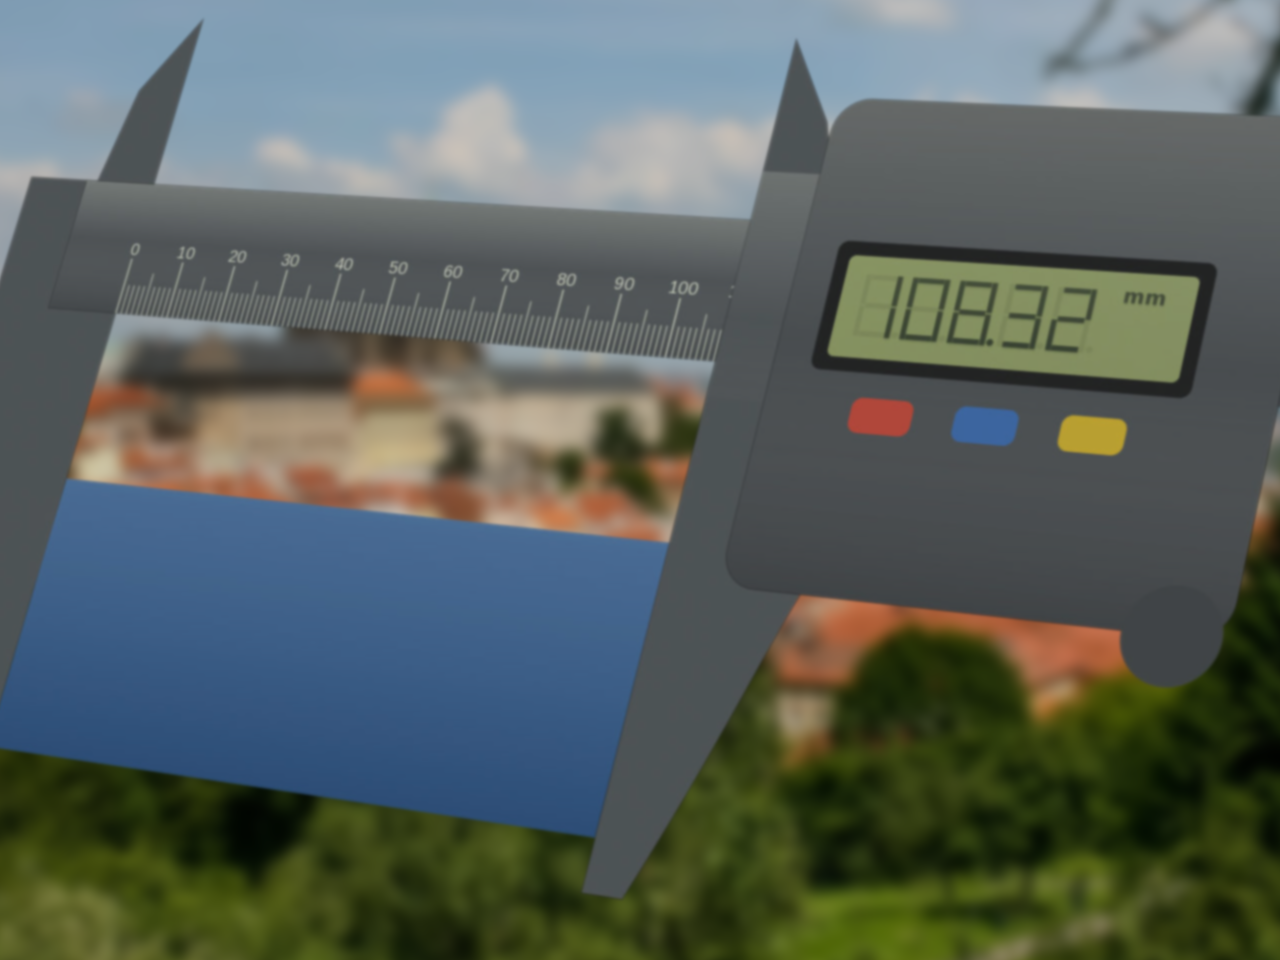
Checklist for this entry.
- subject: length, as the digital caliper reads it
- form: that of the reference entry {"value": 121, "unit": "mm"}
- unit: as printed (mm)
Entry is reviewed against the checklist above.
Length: {"value": 108.32, "unit": "mm"}
